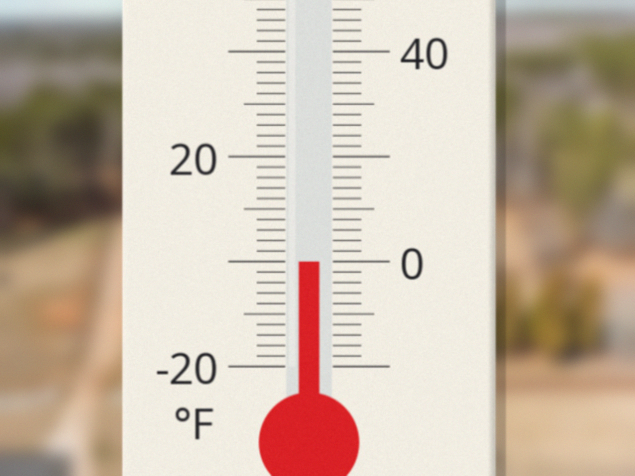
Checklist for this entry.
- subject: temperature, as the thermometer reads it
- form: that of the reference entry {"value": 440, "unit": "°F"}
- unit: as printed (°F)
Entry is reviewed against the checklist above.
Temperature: {"value": 0, "unit": "°F"}
